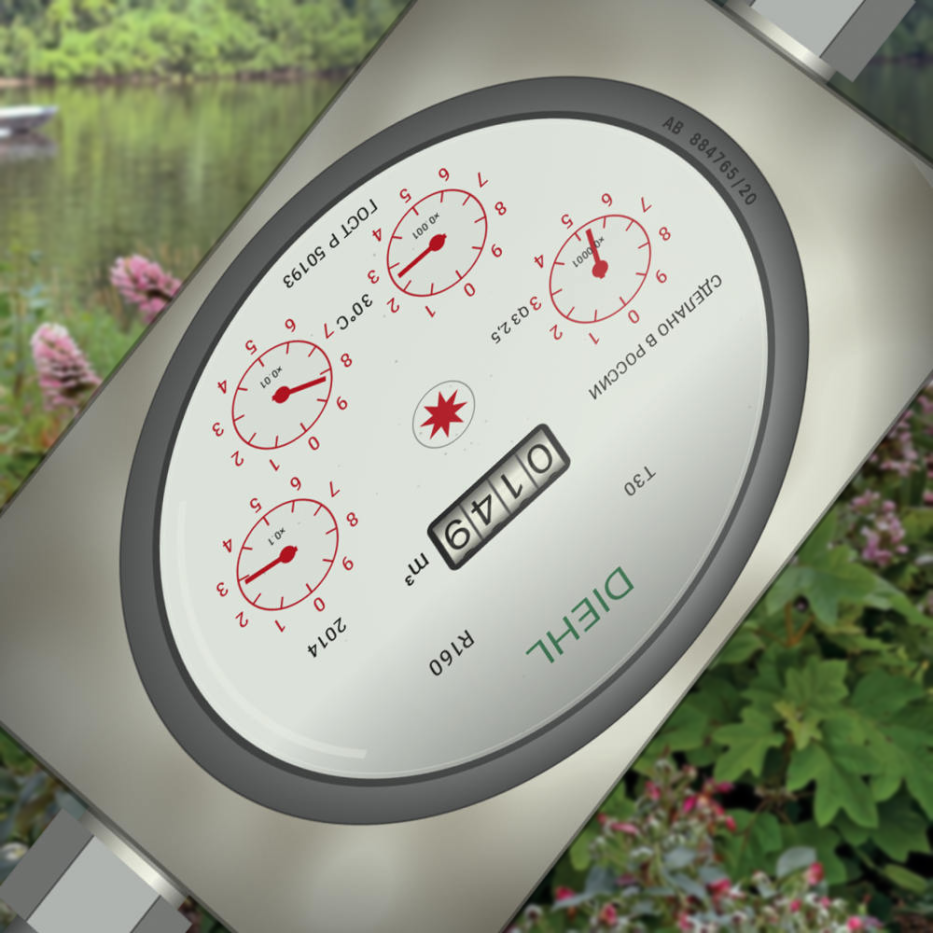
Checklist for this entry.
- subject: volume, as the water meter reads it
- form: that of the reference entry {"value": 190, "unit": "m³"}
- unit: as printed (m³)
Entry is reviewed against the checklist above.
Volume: {"value": 149.2825, "unit": "m³"}
